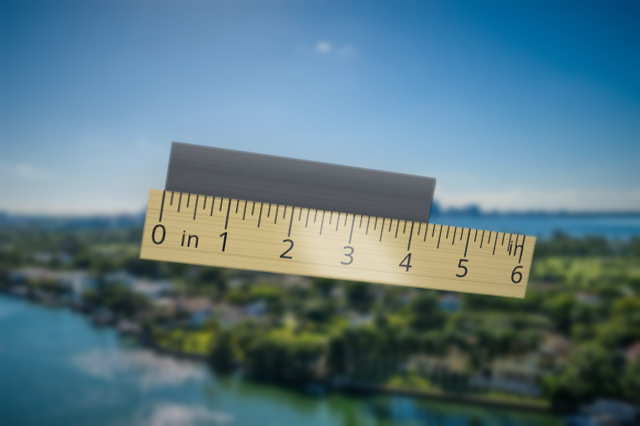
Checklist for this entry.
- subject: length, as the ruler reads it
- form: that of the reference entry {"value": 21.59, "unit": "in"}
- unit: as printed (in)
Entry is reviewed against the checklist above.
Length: {"value": 4.25, "unit": "in"}
